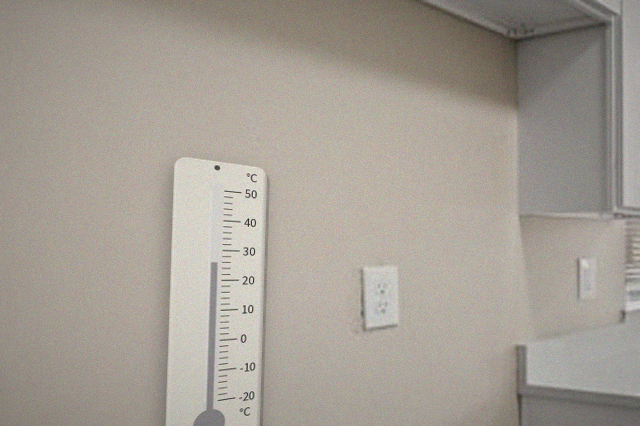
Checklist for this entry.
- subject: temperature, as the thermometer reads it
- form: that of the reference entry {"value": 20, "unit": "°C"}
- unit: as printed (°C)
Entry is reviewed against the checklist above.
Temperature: {"value": 26, "unit": "°C"}
